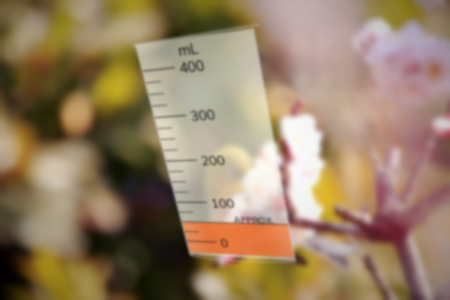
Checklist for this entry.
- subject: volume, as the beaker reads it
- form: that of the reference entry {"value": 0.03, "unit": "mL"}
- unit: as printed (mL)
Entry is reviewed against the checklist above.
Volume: {"value": 50, "unit": "mL"}
